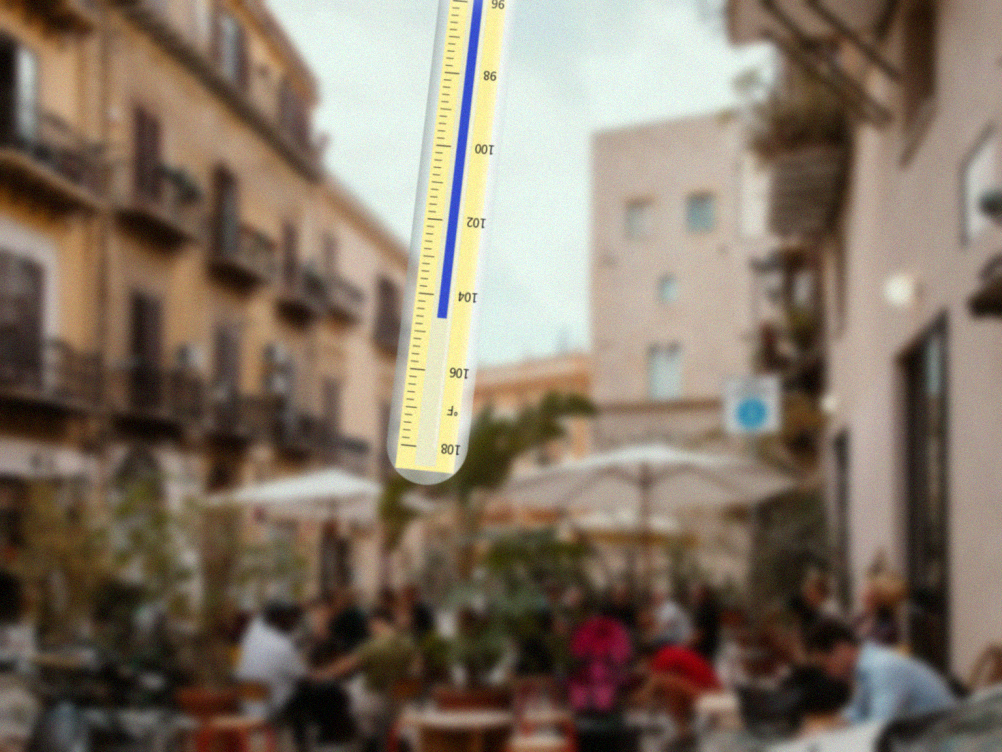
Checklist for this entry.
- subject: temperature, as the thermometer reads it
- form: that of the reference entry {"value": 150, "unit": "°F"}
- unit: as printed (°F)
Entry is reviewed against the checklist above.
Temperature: {"value": 104.6, "unit": "°F"}
